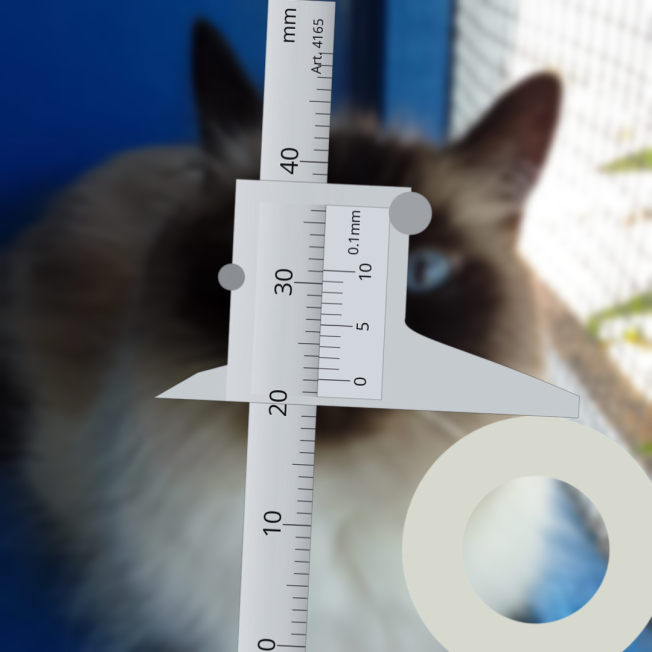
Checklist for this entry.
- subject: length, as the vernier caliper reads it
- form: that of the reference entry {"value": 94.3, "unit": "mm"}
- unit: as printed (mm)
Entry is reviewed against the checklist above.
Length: {"value": 22.1, "unit": "mm"}
